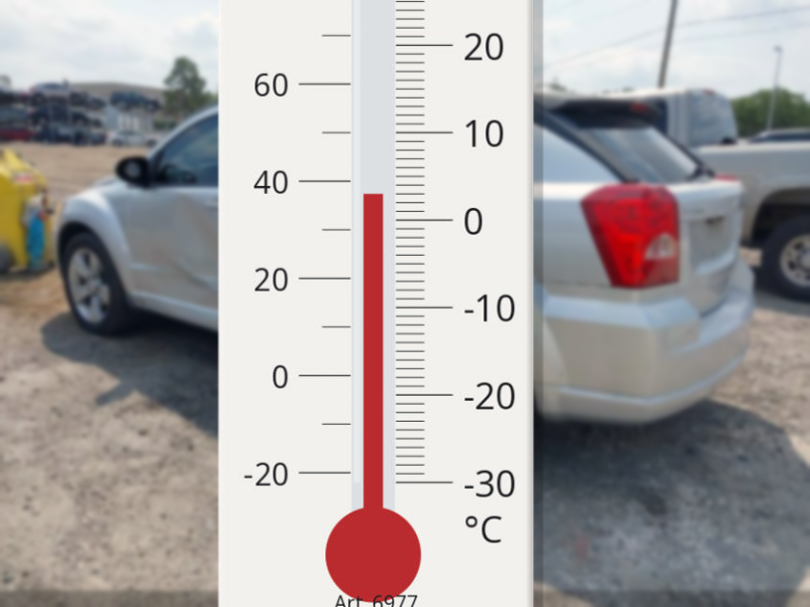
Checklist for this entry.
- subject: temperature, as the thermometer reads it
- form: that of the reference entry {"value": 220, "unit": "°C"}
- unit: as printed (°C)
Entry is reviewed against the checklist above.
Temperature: {"value": 3, "unit": "°C"}
